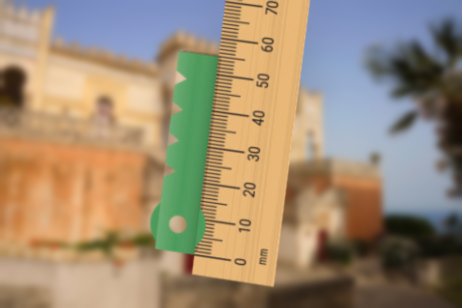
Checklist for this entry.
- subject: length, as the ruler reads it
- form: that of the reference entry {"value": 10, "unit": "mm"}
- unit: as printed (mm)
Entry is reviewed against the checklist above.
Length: {"value": 55, "unit": "mm"}
